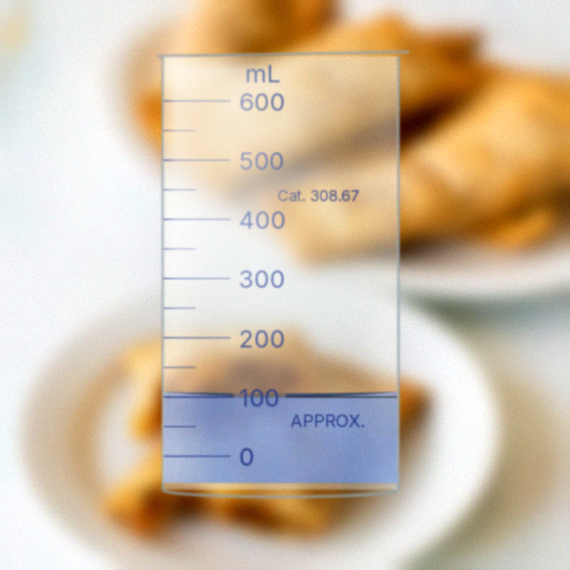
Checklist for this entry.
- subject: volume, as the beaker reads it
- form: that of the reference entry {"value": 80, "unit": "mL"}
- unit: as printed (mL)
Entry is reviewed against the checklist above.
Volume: {"value": 100, "unit": "mL"}
